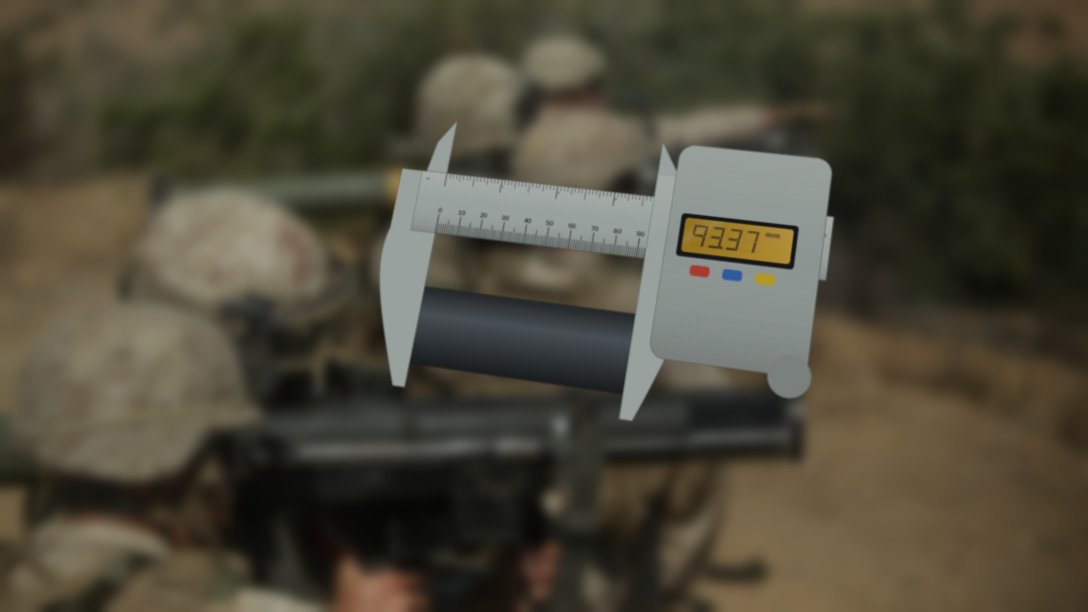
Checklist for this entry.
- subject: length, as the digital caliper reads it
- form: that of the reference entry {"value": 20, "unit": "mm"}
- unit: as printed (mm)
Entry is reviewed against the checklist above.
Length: {"value": 93.37, "unit": "mm"}
